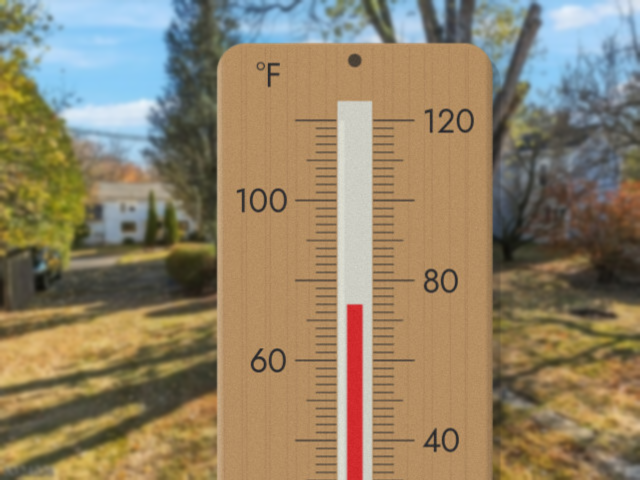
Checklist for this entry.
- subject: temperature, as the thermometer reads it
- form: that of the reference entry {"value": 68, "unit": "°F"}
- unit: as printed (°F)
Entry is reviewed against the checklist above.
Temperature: {"value": 74, "unit": "°F"}
